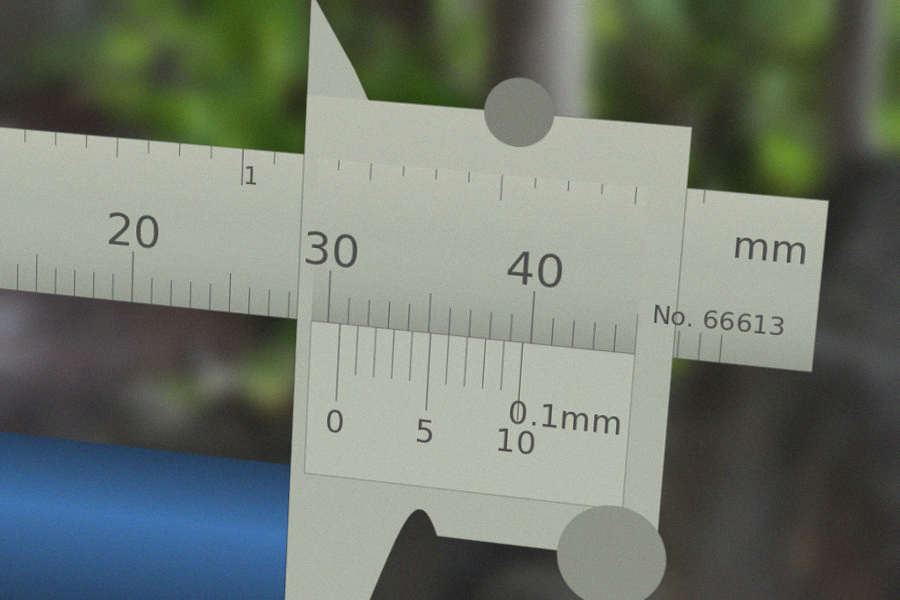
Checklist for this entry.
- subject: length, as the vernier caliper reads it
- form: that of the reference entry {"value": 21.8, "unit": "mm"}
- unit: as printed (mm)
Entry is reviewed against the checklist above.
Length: {"value": 30.6, "unit": "mm"}
